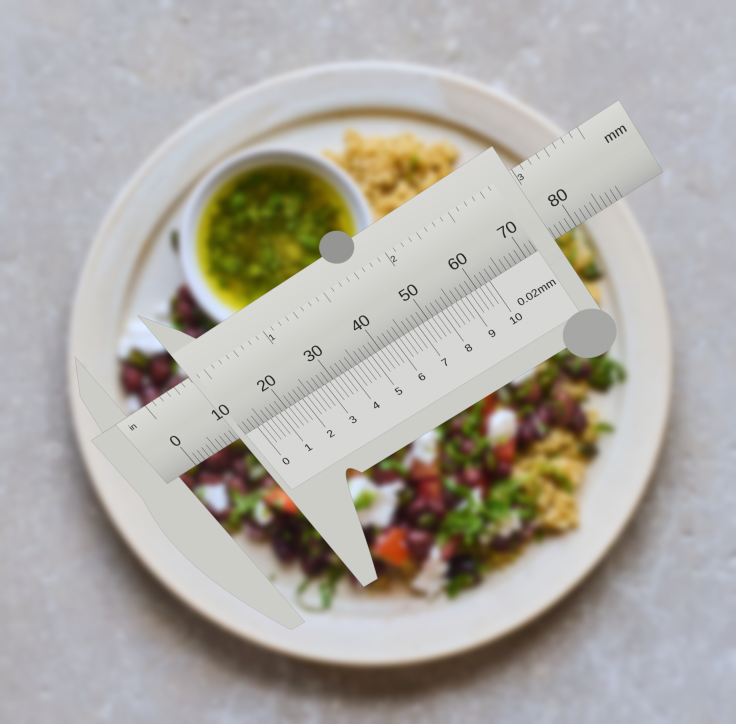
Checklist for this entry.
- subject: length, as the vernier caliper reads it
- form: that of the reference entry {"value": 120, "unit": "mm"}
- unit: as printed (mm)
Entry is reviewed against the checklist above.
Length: {"value": 13.6, "unit": "mm"}
